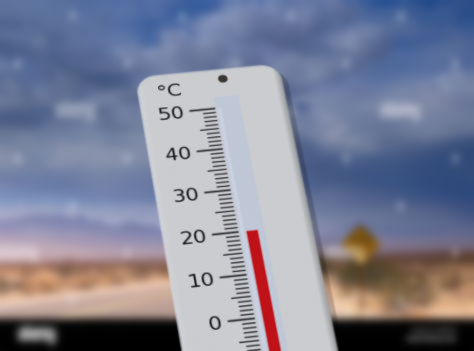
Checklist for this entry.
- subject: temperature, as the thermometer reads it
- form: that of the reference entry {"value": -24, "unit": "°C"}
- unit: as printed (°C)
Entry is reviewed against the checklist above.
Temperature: {"value": 20, "unit": "°C"}
